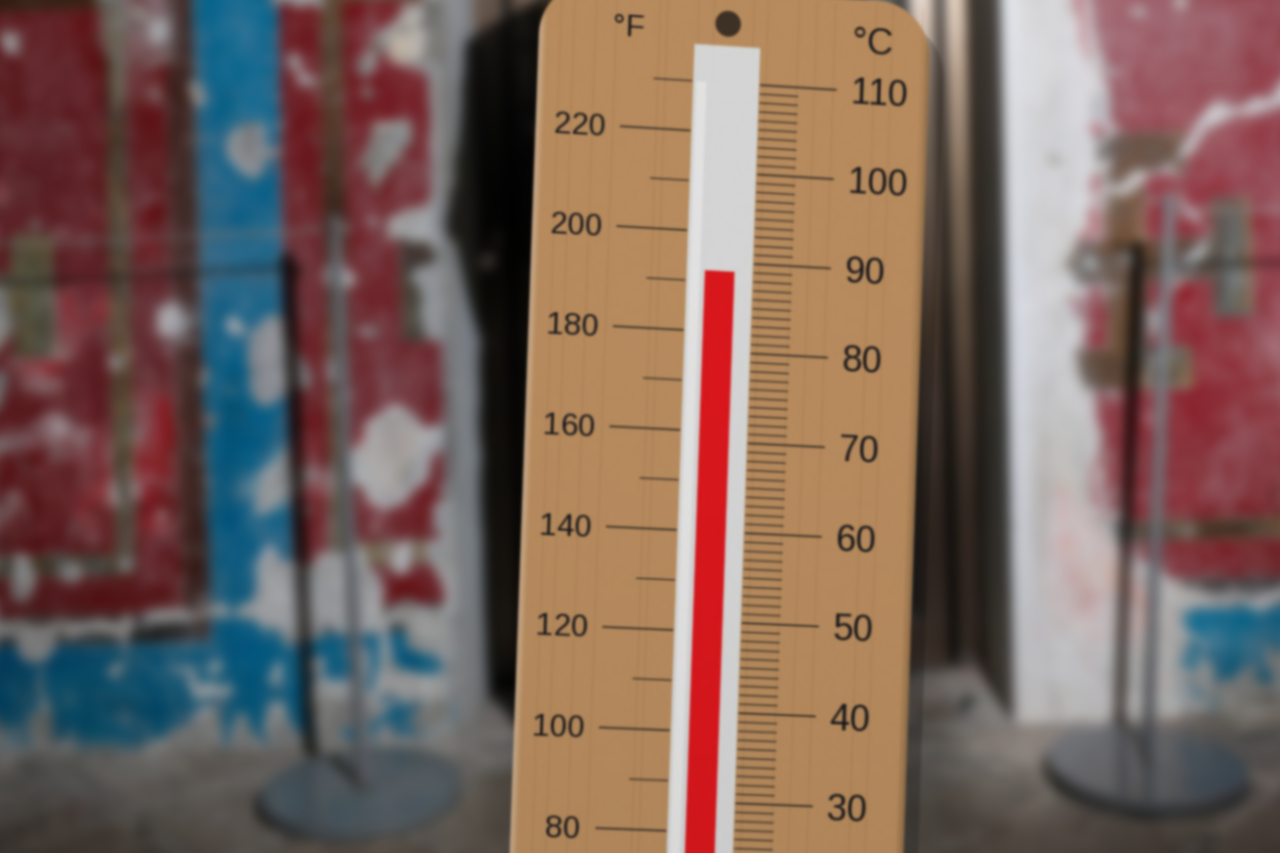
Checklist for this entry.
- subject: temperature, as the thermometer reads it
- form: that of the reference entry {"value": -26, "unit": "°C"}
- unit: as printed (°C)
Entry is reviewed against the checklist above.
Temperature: {"value": 89, "unit": "°C"}
